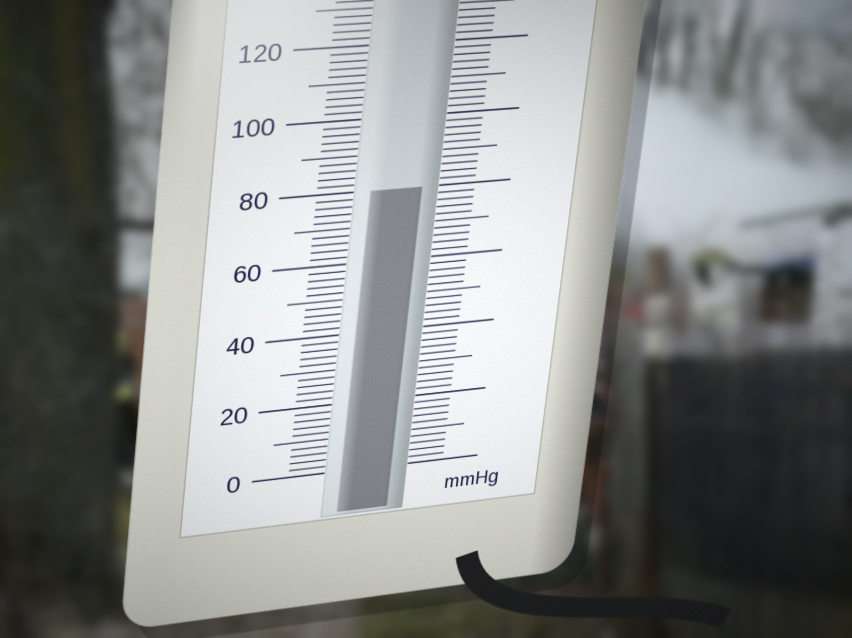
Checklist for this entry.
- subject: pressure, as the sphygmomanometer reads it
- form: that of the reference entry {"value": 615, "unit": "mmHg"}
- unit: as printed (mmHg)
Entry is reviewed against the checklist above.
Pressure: {"value": 80, "unit": "mmHg"}
